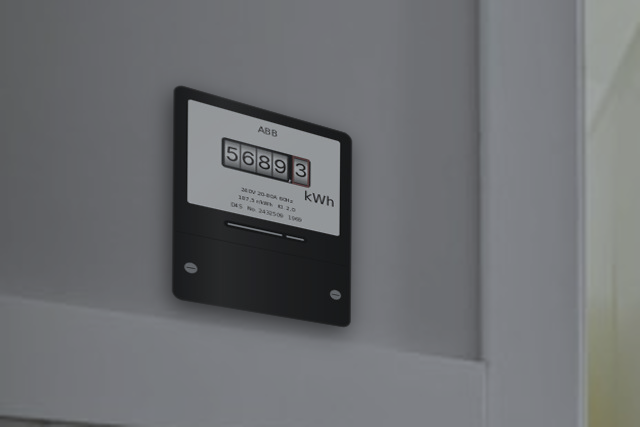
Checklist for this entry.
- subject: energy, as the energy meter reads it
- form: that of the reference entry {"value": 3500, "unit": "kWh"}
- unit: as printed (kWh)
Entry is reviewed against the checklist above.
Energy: {"value": 5689.3, "unit": "kWh"}
